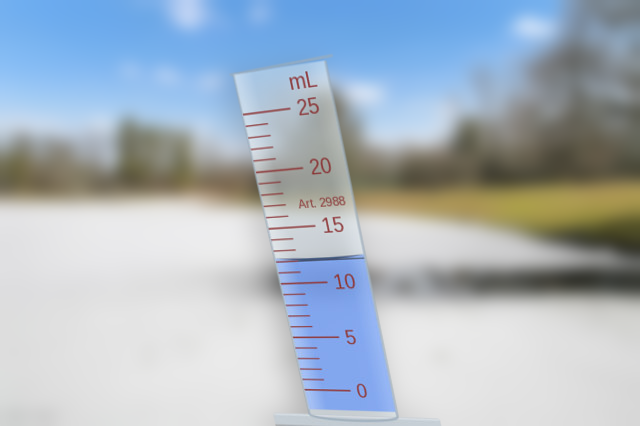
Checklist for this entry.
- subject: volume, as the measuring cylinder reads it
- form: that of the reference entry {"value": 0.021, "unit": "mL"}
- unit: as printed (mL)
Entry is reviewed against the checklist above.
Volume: {"value": 12, "unit": "mL"}
